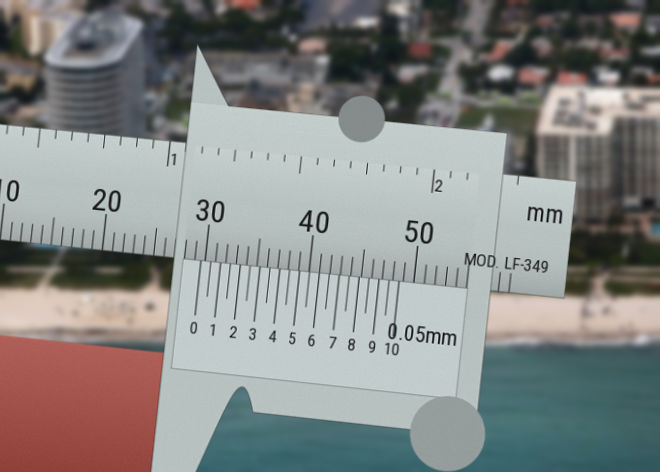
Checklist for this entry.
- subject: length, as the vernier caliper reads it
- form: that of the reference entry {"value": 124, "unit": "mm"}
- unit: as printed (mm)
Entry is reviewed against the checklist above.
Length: {"value": 29.6, "unit": "mm"}
